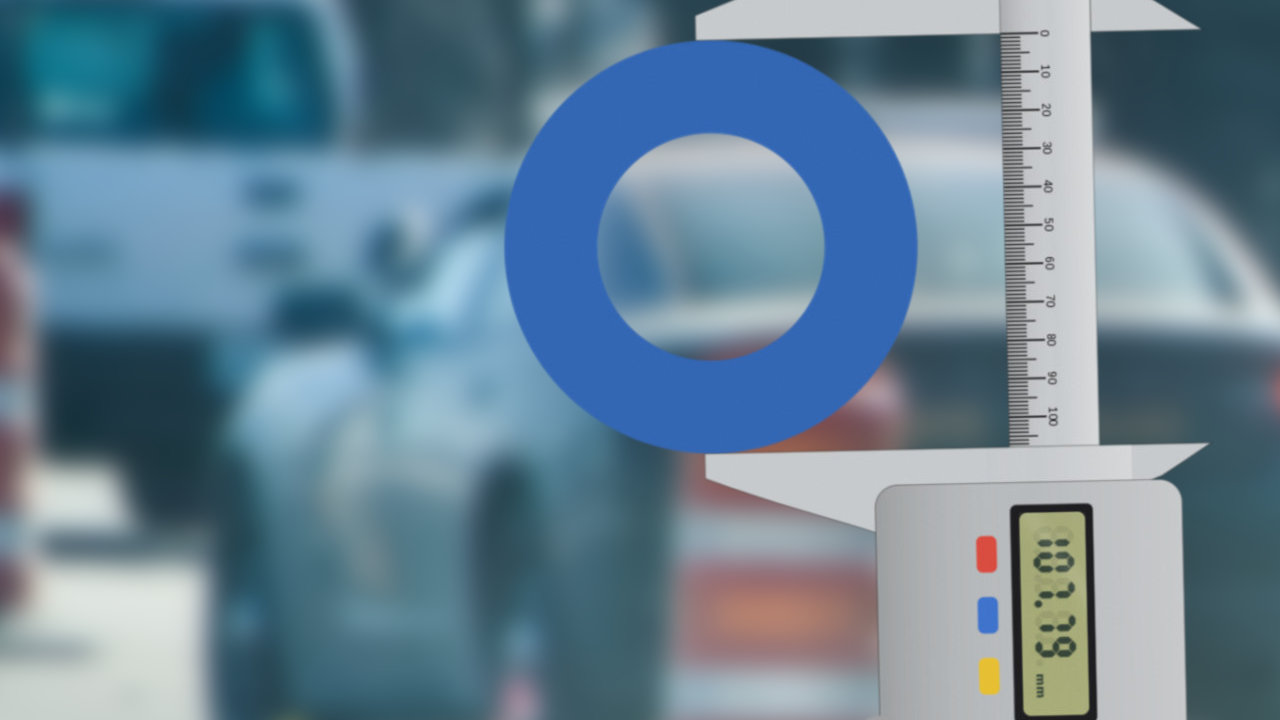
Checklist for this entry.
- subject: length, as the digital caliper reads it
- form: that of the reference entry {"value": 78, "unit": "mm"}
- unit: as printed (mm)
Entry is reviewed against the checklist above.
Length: {"value": 107.79, "unit": "mm"}
